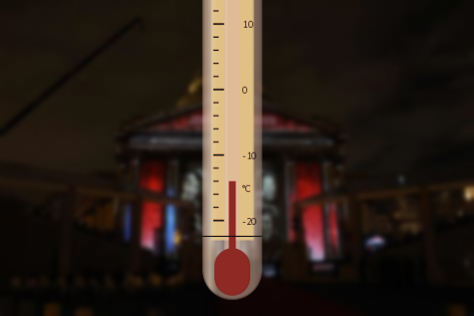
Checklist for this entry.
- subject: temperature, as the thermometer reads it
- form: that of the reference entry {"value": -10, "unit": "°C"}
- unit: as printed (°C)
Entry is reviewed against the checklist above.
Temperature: {"value": -14, "unit": "°C"}
